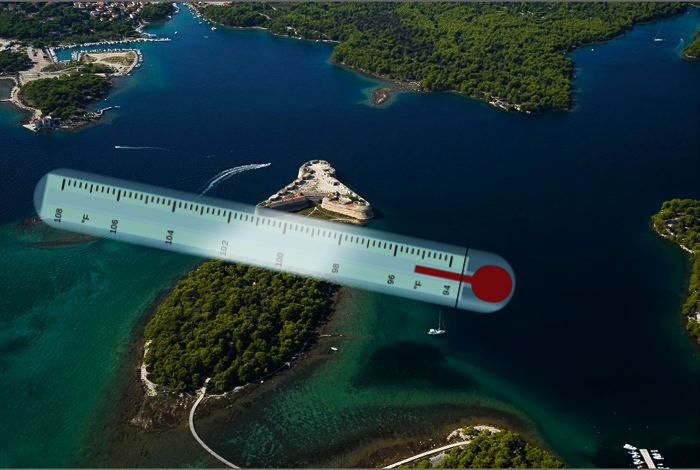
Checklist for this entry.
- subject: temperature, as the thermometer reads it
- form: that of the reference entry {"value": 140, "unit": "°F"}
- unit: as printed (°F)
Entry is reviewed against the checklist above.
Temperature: {"value": 95.2, "unit": "°F"}
